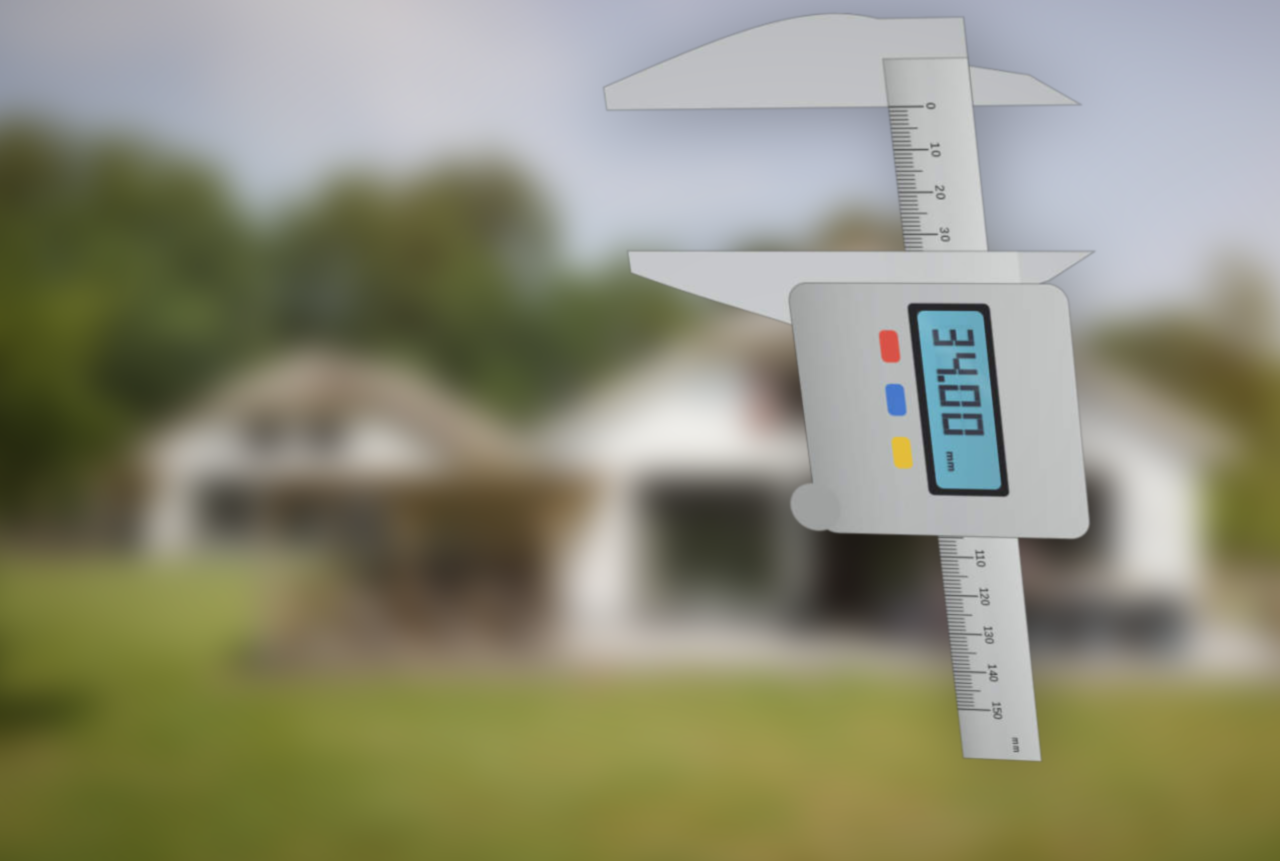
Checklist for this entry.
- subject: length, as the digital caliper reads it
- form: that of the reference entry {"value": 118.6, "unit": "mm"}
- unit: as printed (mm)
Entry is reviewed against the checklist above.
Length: {"value": 34.00, "unit": "mm"}
